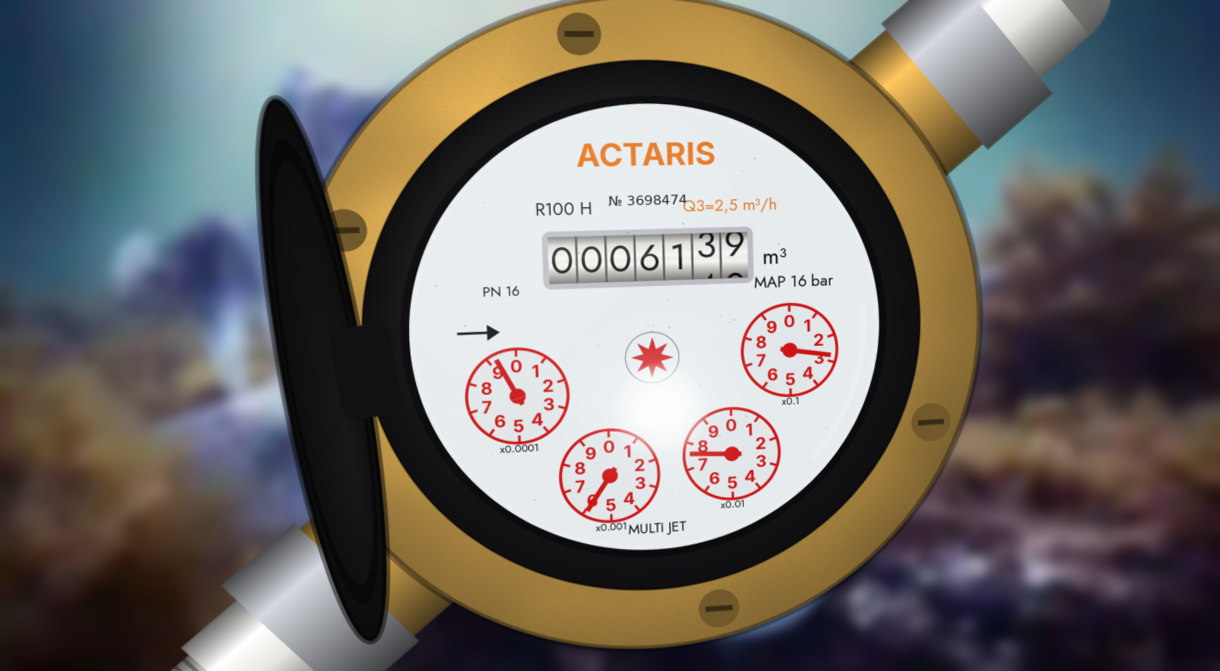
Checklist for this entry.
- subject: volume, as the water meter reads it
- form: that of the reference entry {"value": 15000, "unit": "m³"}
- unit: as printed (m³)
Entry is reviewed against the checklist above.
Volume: {"value": 6139.2759, "unit": "m³"}
